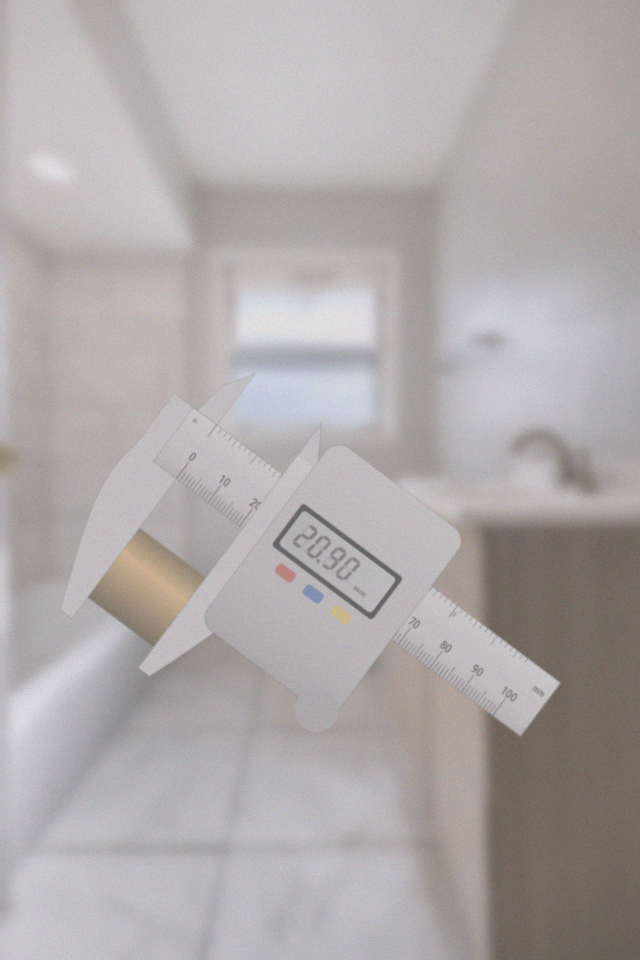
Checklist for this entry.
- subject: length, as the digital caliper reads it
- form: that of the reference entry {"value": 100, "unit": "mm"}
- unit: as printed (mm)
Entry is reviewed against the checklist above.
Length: {"value": 20.90, "unit": "mm"}
